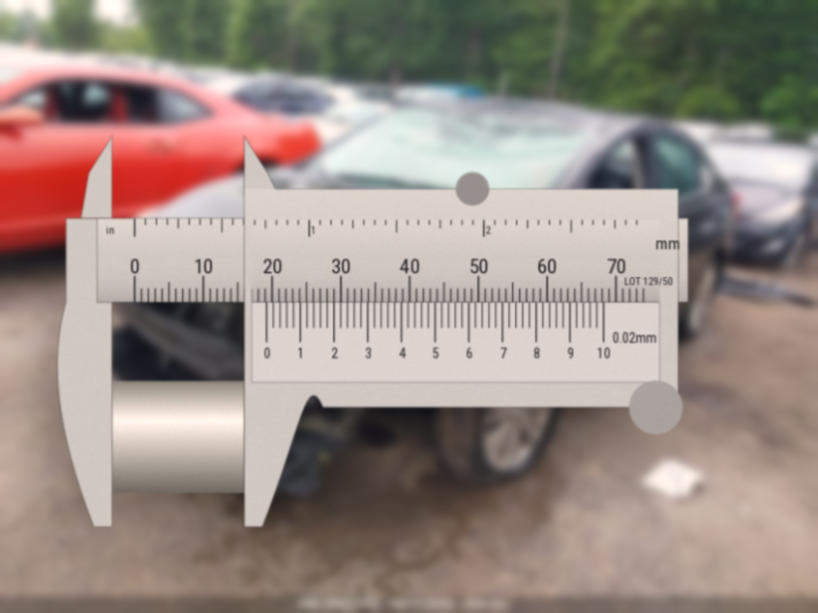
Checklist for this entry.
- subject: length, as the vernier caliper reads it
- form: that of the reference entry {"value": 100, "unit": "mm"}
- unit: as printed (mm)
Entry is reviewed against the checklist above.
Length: {"value": 19.2, "unit": "mm"}
